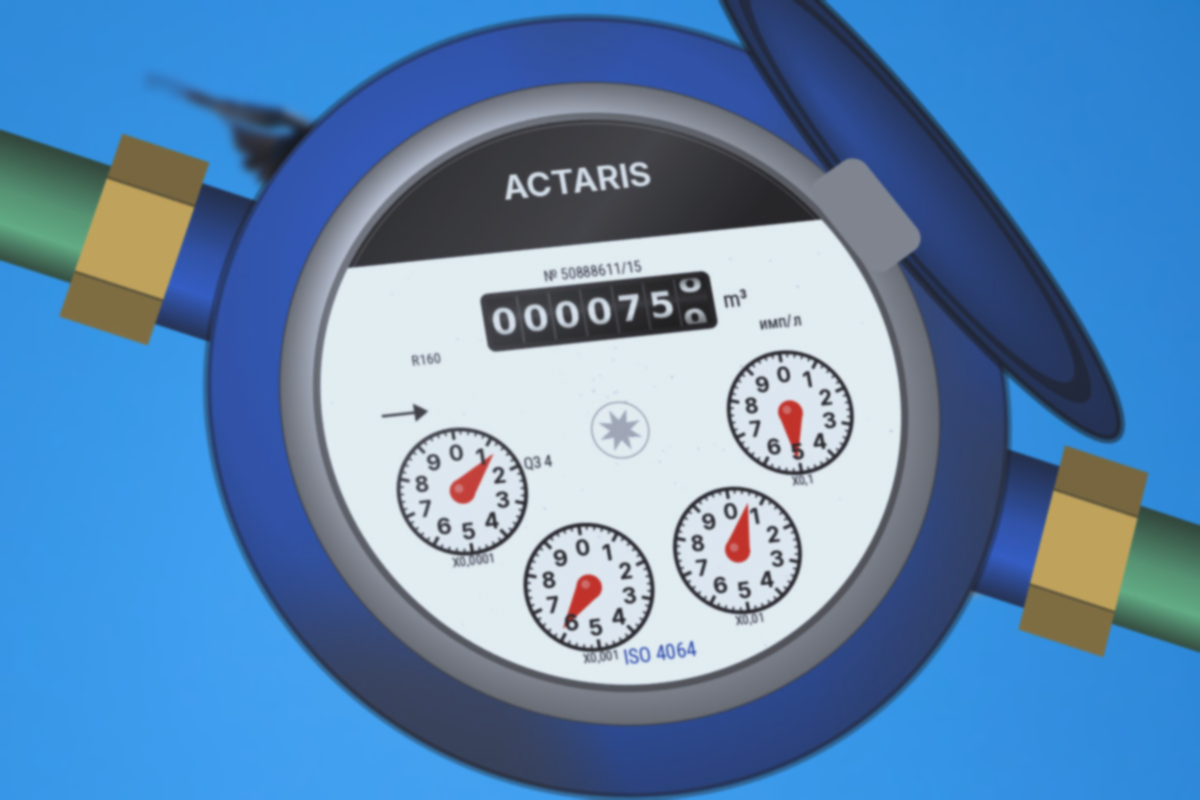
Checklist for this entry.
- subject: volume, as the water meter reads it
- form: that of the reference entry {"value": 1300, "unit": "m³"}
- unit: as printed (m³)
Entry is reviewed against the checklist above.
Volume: {"value": 758.5061, "unit": "m³"}
